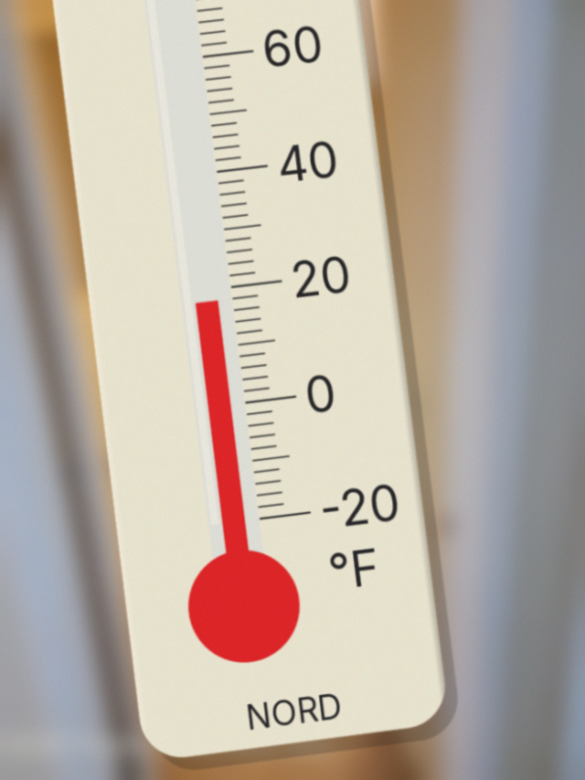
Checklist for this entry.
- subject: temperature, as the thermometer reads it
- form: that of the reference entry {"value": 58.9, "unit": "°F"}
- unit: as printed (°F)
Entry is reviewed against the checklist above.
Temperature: {"value": 18, "unit": "°F"}
